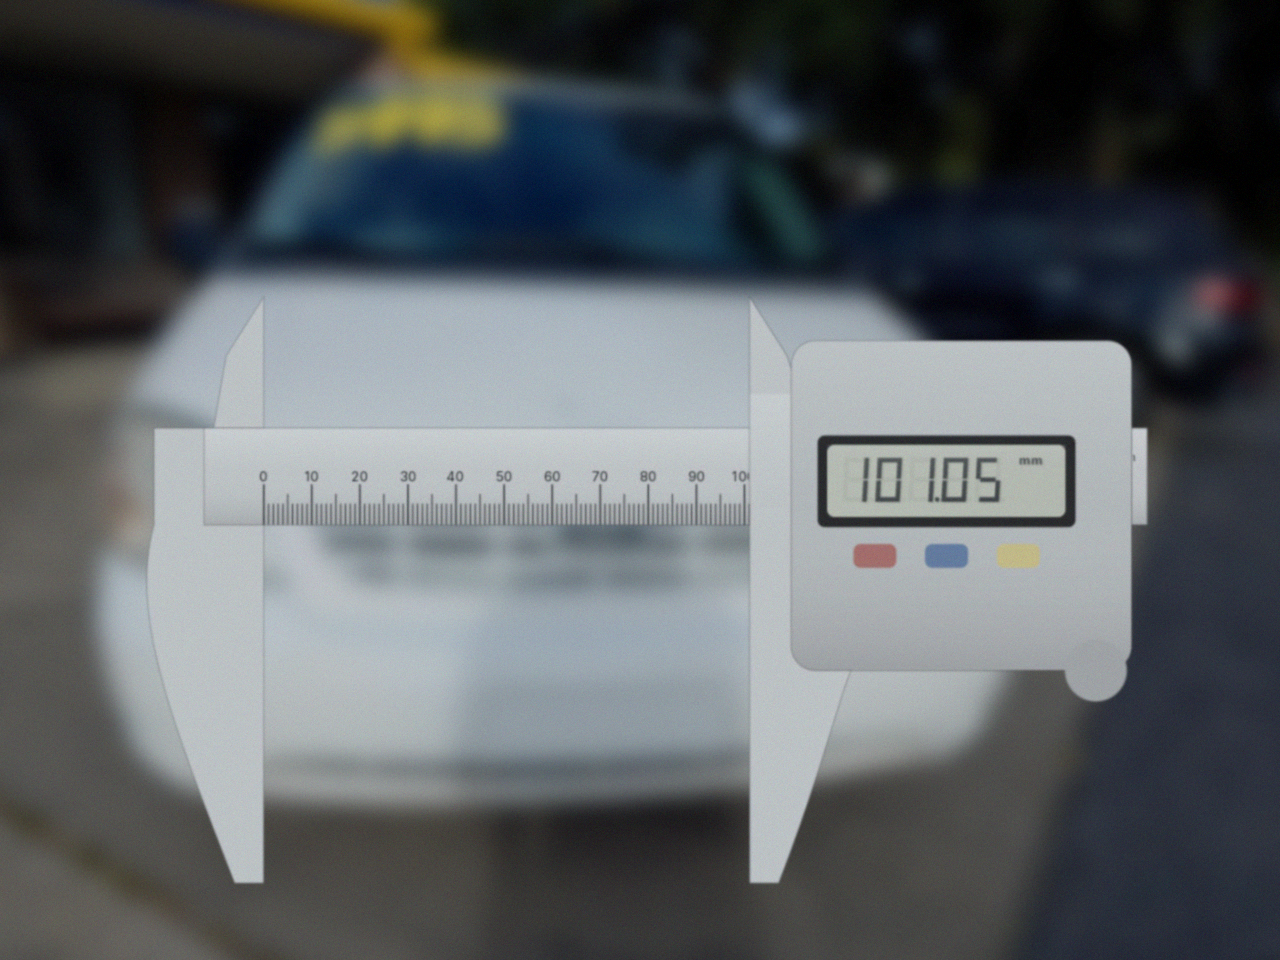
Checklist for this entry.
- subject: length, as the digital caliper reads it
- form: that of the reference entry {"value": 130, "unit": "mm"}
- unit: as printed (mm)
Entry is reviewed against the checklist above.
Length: {"value": 101.05, "unit": "mm"}
